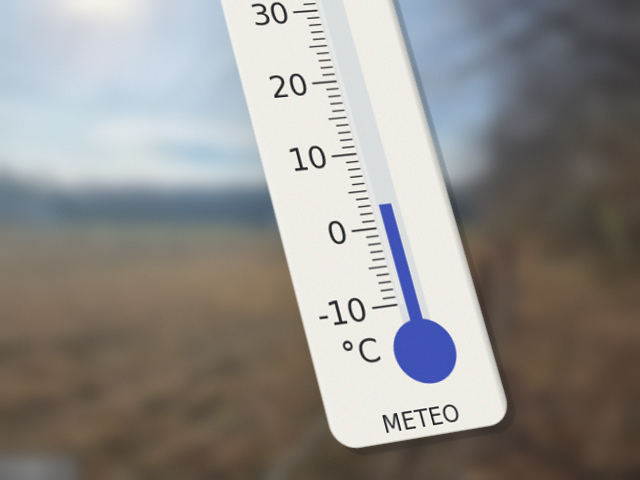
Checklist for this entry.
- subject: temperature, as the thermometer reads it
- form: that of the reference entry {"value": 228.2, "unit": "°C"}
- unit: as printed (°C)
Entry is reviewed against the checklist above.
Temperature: {"value": 3, "unit": "°C"}
